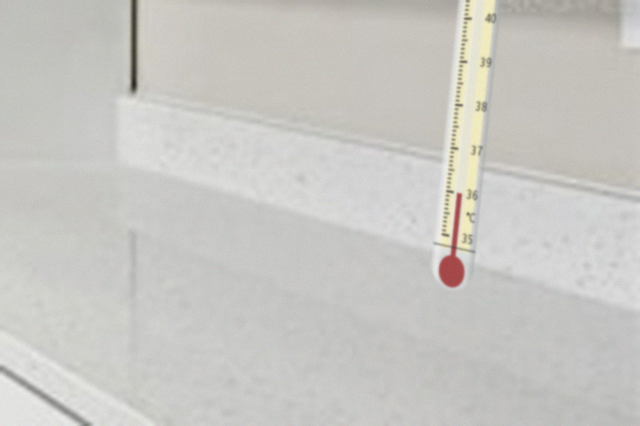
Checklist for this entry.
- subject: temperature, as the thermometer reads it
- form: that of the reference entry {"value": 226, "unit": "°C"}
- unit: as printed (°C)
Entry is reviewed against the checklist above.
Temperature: {"value": 36, "unit": "°C"}
